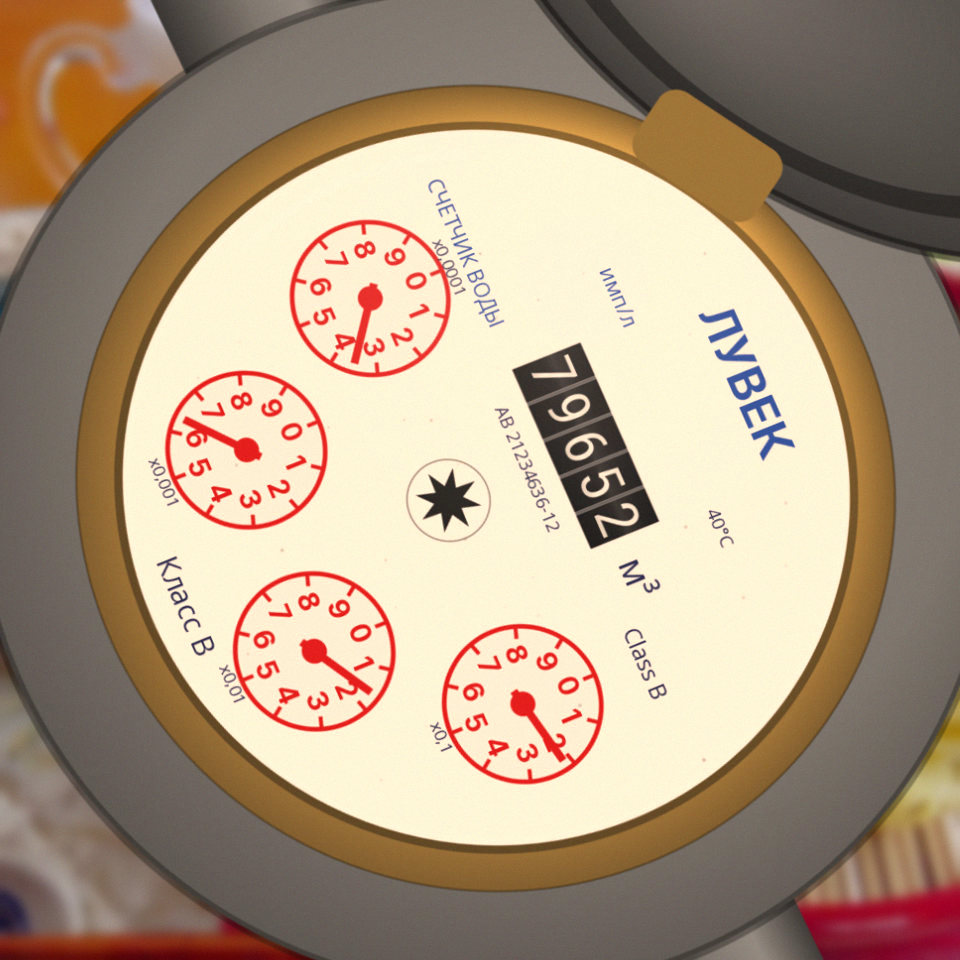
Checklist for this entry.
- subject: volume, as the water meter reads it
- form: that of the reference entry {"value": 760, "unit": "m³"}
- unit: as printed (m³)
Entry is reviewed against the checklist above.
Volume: {"value": 79652.2163, "unit": "m³"}
